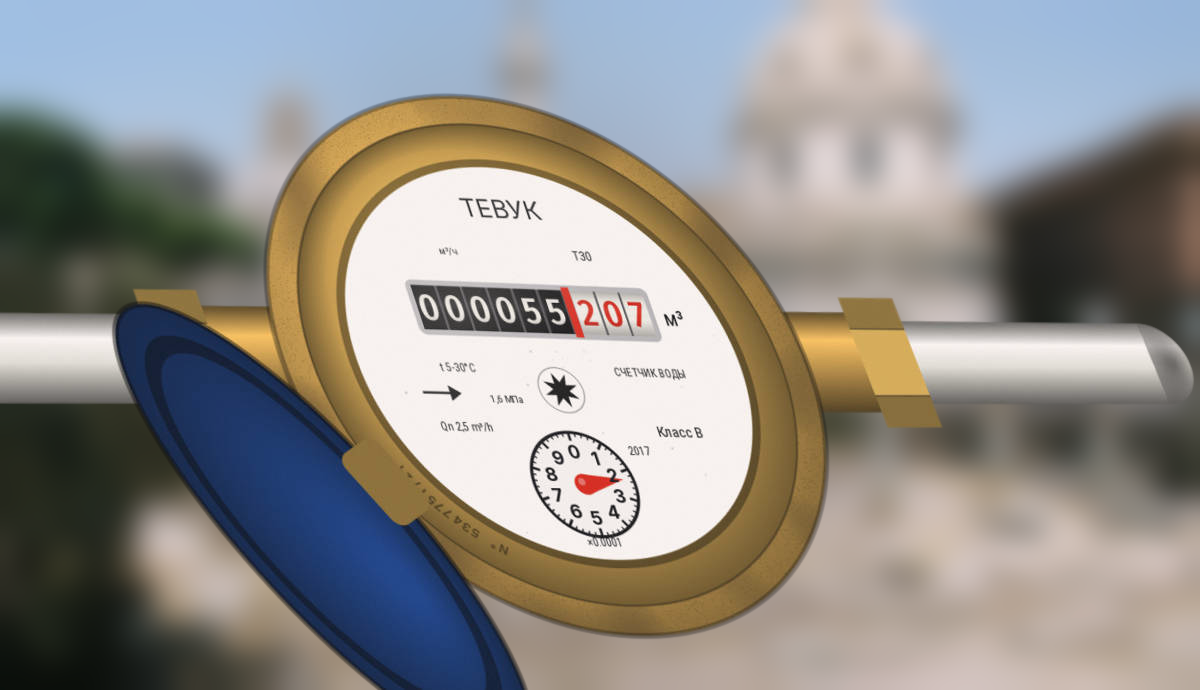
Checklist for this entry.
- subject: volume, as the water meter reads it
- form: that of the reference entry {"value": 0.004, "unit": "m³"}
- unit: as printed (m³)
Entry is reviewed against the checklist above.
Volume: {"value": 55.2072, "unit": "m³"}
